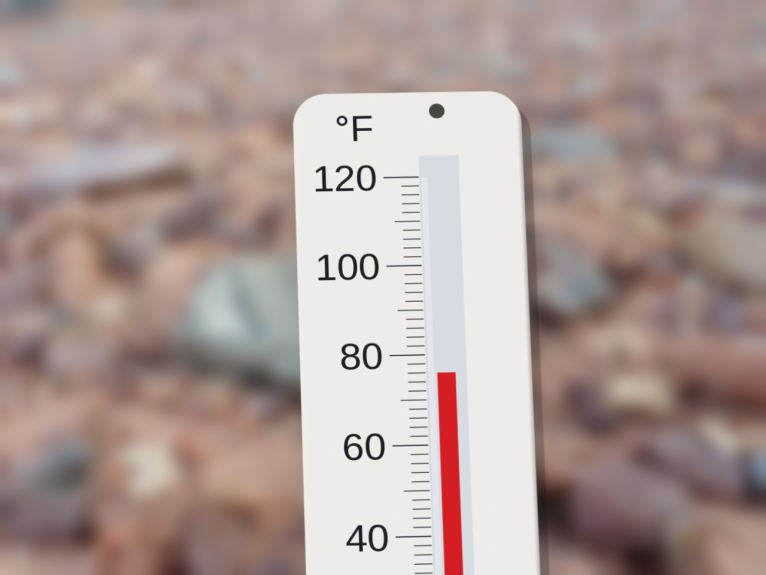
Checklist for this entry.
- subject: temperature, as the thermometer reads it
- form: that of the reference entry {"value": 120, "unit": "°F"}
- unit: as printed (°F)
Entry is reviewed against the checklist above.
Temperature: {"value": 76, "unit": "°F"}
